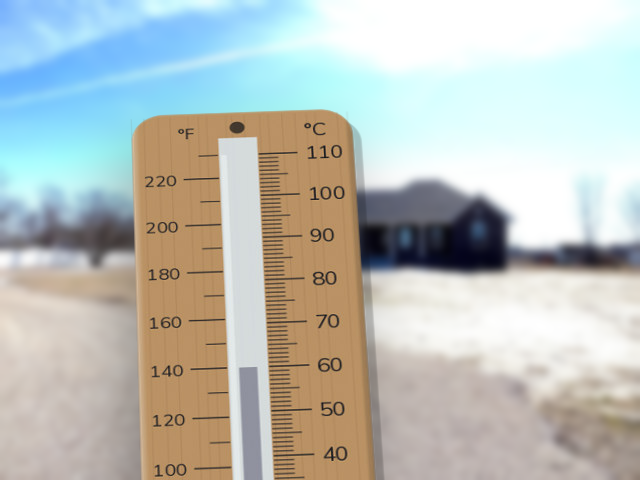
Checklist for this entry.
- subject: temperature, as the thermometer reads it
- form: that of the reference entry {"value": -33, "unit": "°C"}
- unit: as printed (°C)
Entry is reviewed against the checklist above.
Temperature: {"value": 60, "unit": "°C"}
